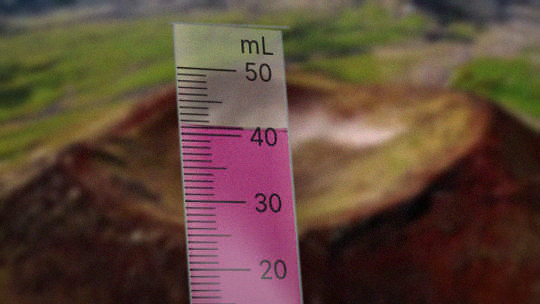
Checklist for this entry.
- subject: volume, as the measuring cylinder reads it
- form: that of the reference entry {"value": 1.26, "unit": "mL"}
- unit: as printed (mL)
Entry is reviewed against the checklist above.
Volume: {"value": 41, "unit": "mL"}
